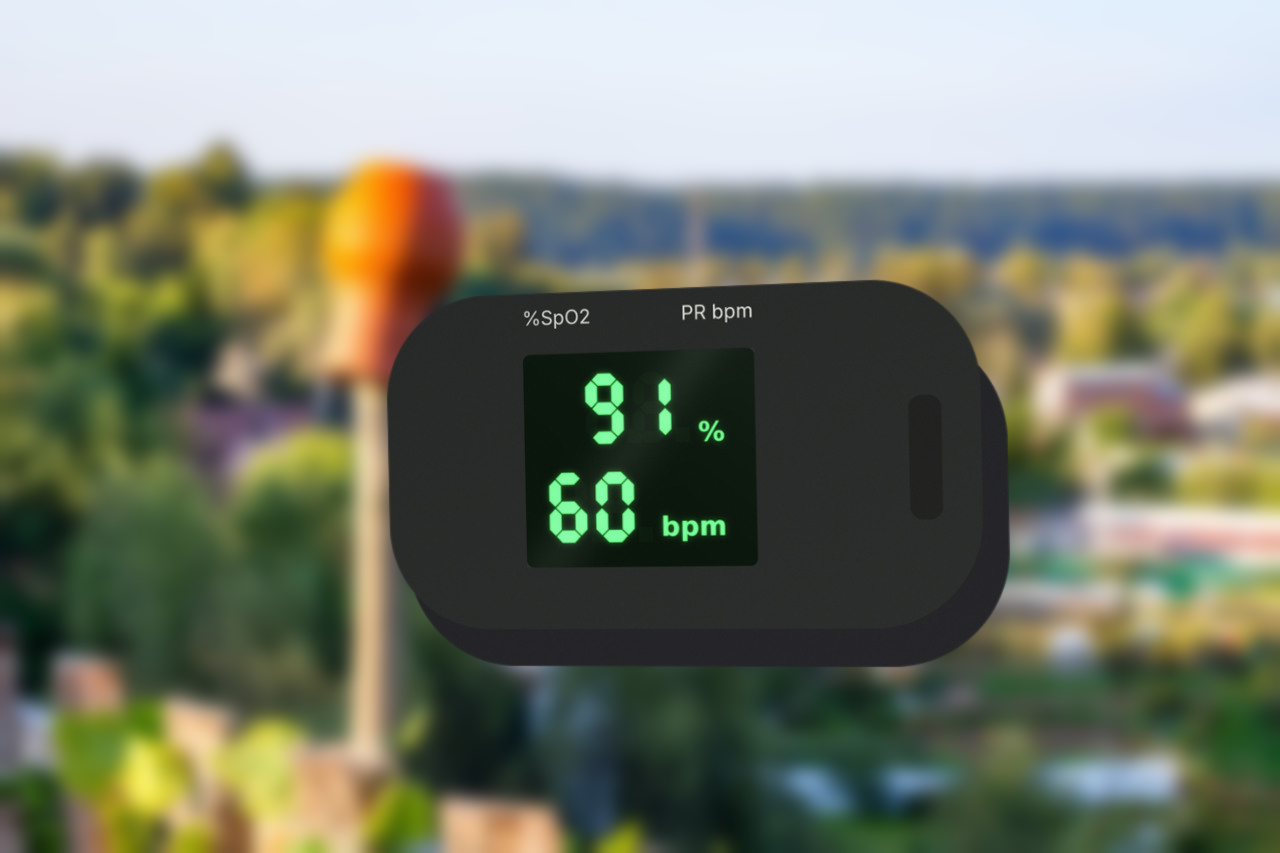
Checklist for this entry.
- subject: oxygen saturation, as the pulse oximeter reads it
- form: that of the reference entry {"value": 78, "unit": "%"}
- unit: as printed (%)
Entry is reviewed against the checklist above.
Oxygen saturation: {"value": 91, "unit": "%"}
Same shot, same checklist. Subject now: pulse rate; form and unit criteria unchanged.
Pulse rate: {"value": 60, "unit": "bpm"}
